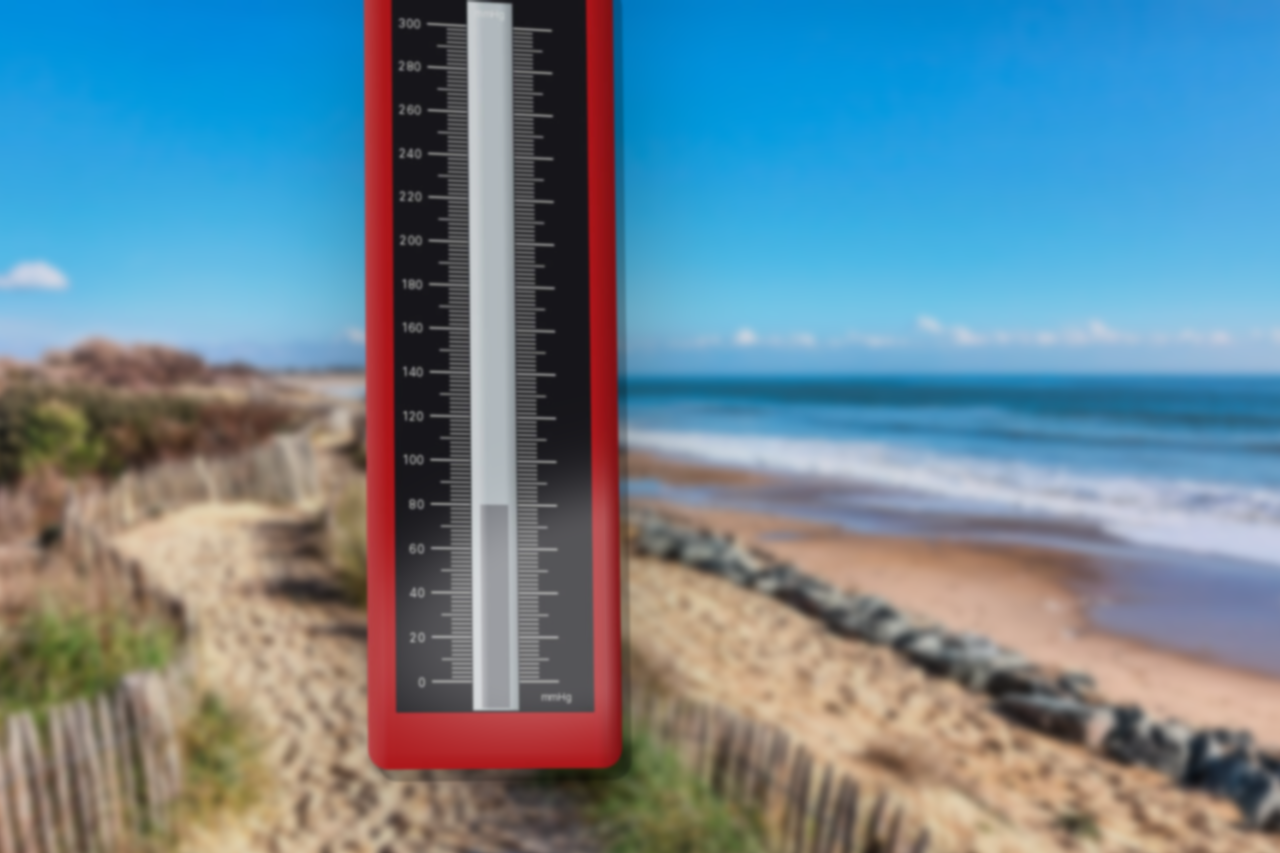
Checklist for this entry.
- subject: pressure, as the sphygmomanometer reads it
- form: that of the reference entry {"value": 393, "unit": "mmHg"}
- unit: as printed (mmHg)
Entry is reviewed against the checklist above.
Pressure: {"value": 80, "unit": "mmHg"}
